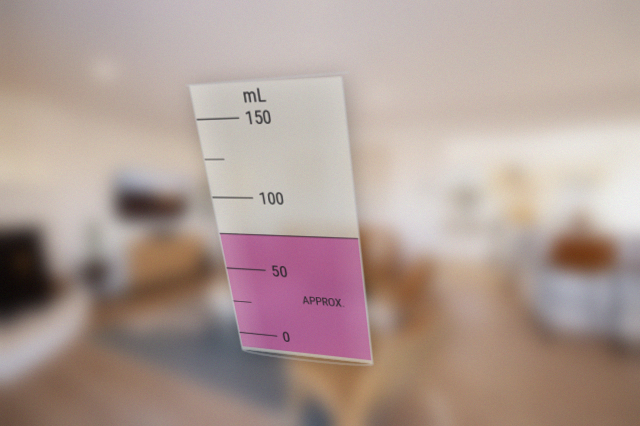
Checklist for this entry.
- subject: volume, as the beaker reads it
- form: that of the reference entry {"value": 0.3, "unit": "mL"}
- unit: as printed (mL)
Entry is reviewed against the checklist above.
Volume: {"value": 75, "unit": "mL"}
